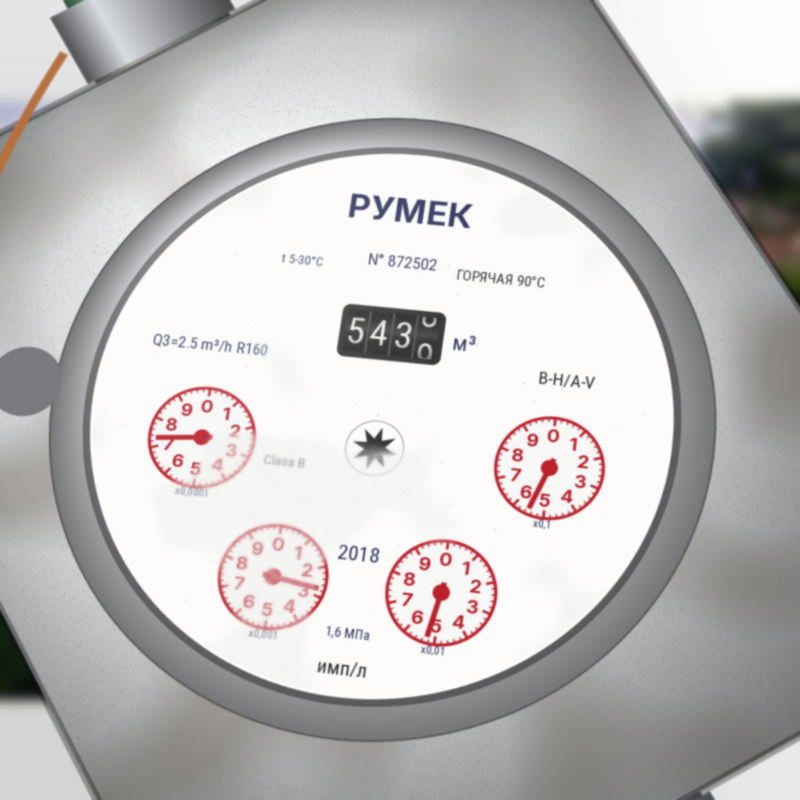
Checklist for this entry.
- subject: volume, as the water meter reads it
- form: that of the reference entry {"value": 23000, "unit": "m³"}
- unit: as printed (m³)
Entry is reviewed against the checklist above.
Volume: {"value": 5438.5527, "unit": "m³"}
